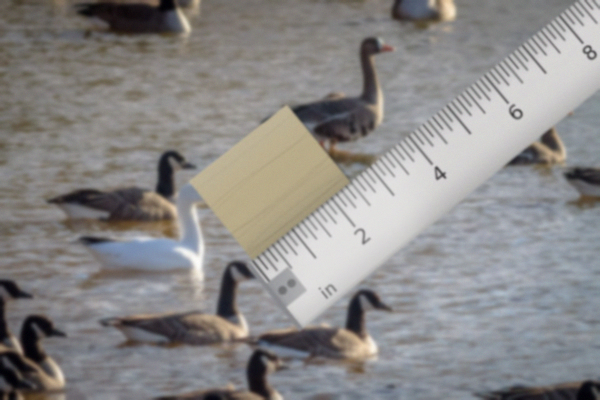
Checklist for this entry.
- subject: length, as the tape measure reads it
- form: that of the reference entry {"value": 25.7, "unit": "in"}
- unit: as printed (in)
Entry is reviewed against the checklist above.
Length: {"value": 2.5, "unit": "in"}
